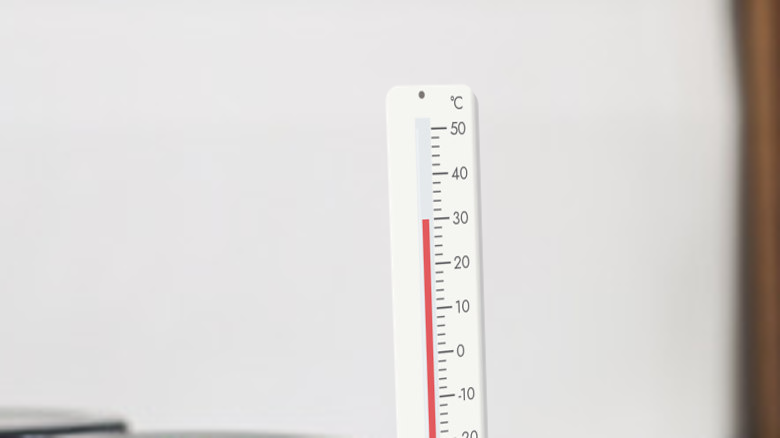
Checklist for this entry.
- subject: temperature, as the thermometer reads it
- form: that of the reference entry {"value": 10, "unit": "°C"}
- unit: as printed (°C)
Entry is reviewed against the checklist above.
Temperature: {"value": 30, "unit": "°C"}
